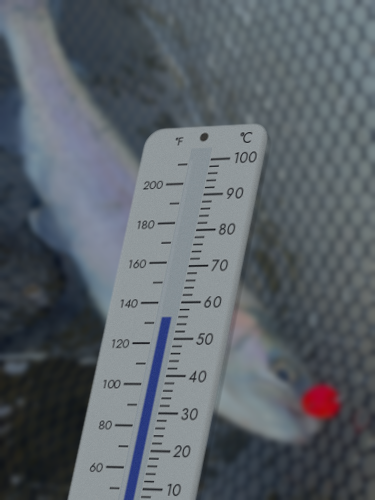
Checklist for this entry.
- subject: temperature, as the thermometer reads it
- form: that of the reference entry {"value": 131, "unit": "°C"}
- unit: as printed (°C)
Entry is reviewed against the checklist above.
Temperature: {"value": 56, "unit": "°C"}
